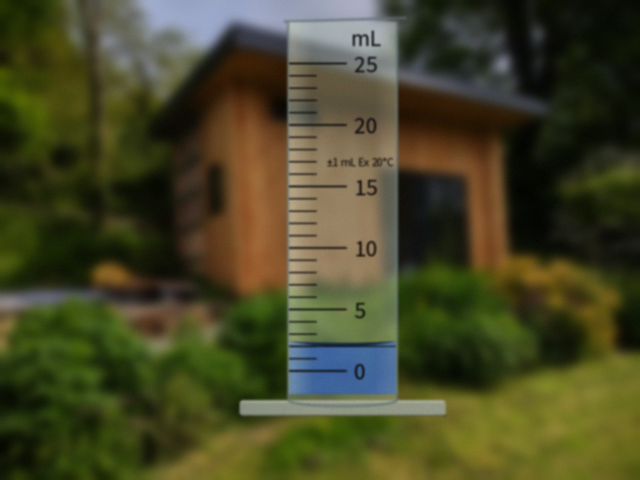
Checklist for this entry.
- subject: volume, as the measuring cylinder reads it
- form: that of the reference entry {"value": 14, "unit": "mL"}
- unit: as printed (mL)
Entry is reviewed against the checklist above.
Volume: {"value": 2, "unit": "mL"}
